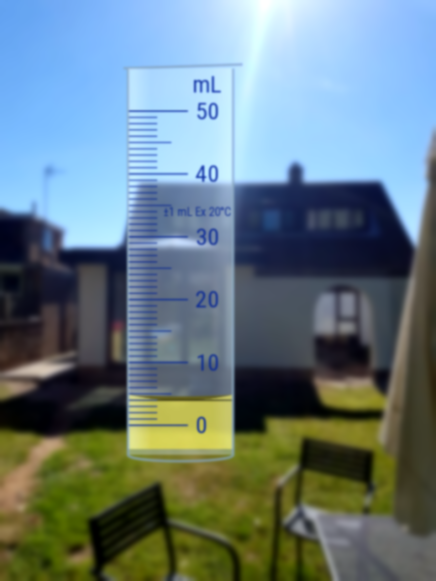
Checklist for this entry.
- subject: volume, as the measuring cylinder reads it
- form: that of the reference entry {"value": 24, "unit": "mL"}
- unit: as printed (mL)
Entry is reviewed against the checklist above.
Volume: {"value": 4, "unit": "mL"}
